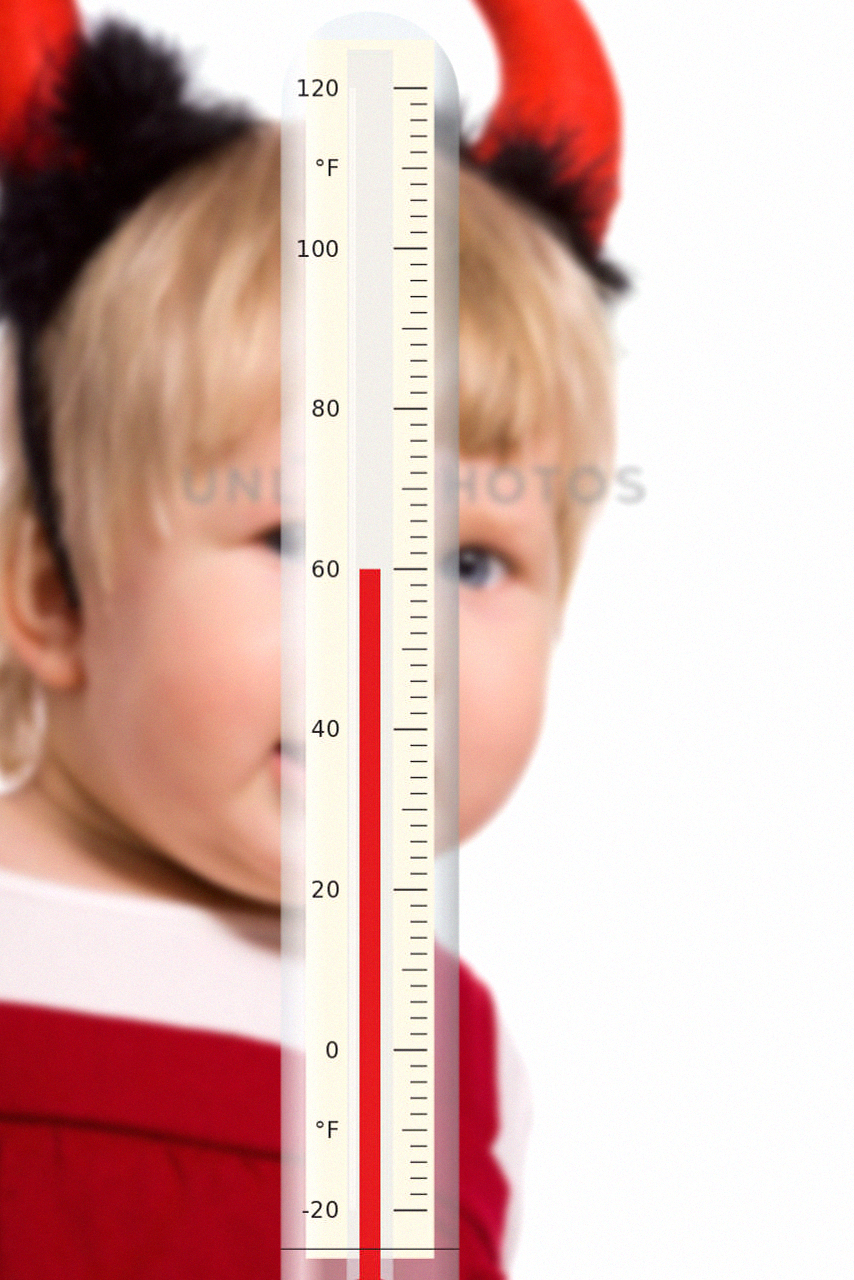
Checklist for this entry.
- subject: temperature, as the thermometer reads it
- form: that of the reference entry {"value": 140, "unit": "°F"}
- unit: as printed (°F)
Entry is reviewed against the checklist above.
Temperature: {"value": 60, "unit": "°F"}
